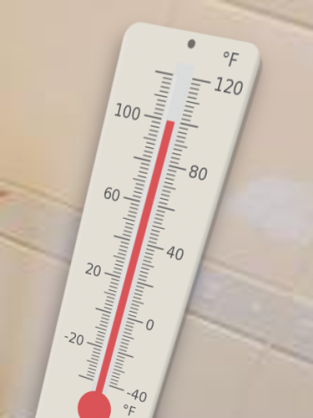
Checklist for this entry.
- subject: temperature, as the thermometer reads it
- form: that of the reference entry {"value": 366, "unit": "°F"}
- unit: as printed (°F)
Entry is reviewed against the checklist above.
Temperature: {"value": 100, "unit": "°F"}
